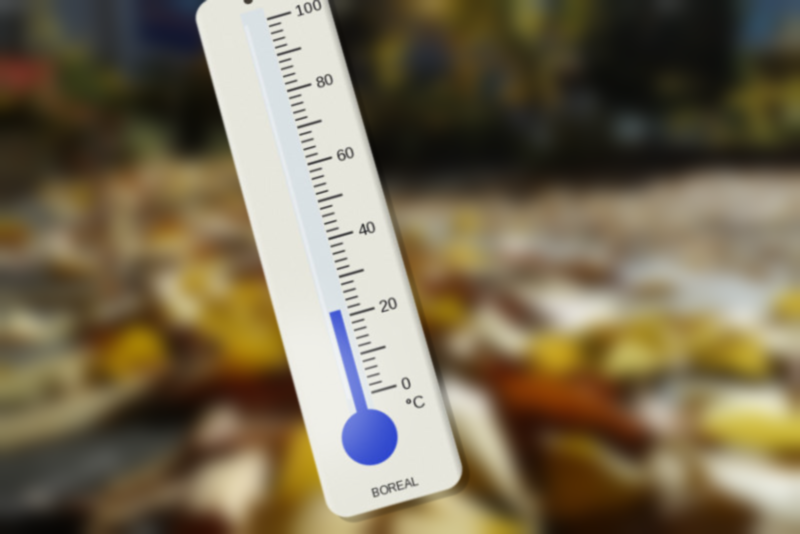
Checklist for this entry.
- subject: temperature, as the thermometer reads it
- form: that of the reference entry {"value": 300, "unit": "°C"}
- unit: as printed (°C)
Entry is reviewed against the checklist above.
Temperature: {"value": 22, "unit": "°C"}
